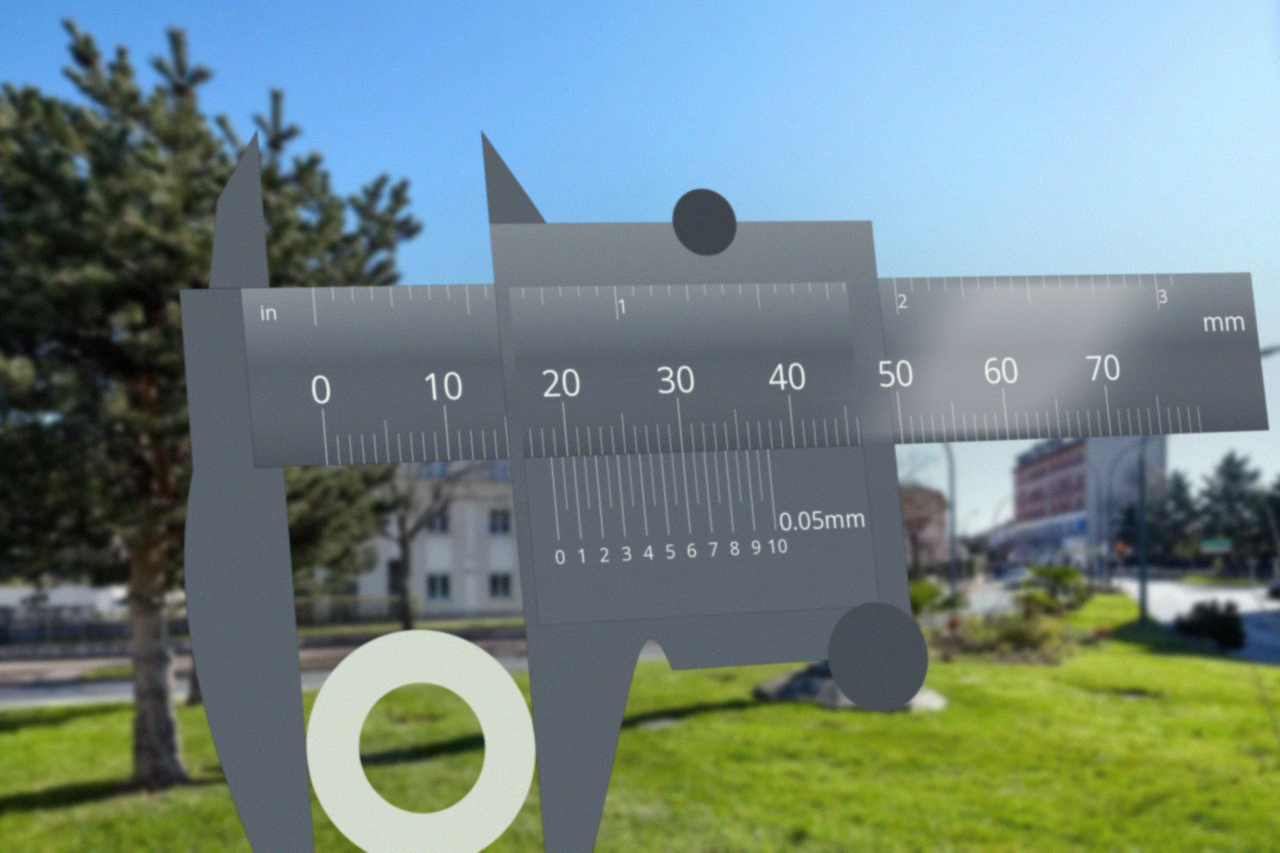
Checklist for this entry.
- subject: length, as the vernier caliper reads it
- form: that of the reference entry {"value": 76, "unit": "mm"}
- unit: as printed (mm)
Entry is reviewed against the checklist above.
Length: {"value": 18.6, "unit": "mm"}
